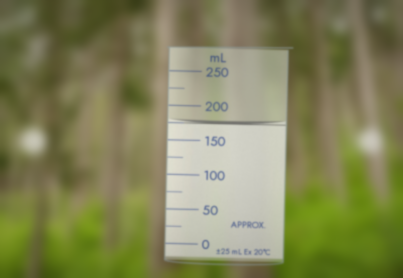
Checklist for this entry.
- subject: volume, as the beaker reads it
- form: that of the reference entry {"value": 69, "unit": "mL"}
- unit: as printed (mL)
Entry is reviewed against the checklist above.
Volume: {"value": 175, "unit": "mL"}
